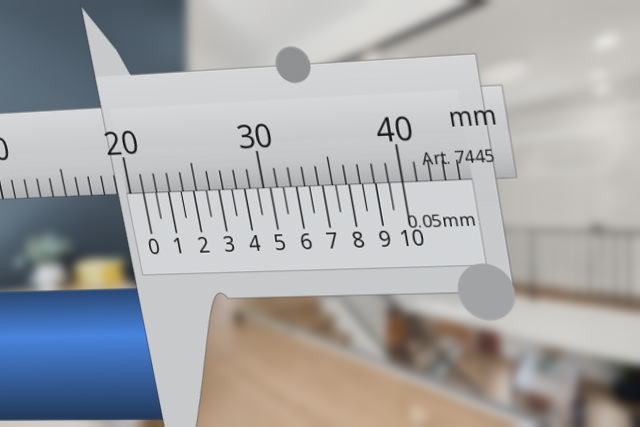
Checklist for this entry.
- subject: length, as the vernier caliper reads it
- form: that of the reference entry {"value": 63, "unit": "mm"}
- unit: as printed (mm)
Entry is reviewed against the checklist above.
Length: {"value": 21.0, "unit": "mm"}
